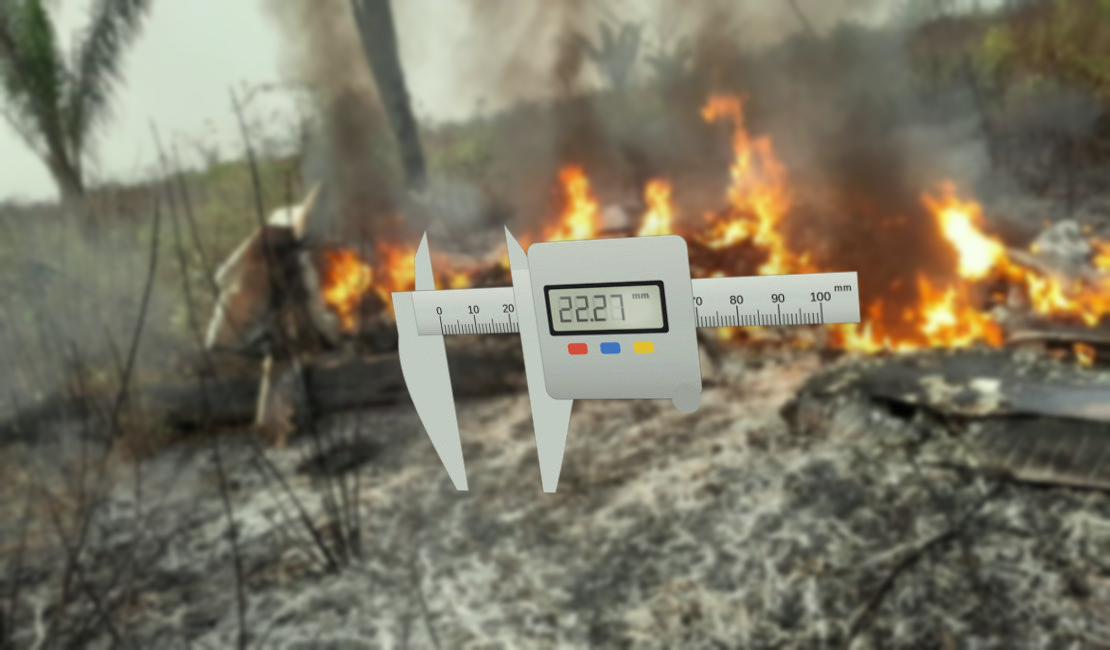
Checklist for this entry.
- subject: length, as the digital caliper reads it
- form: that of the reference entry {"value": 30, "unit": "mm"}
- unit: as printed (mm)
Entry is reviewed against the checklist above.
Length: {"value": 22.27, "unit": "mm"}
